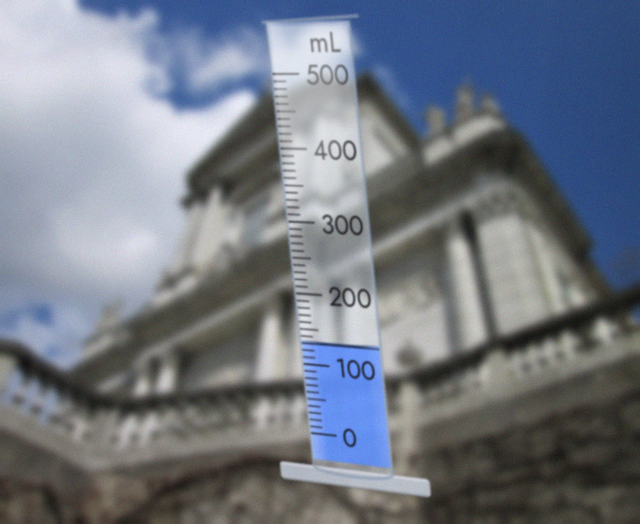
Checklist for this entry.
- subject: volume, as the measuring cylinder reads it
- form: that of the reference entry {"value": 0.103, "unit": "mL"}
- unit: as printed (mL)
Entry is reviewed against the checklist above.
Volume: {"value": 130, "unit": "mL"}
